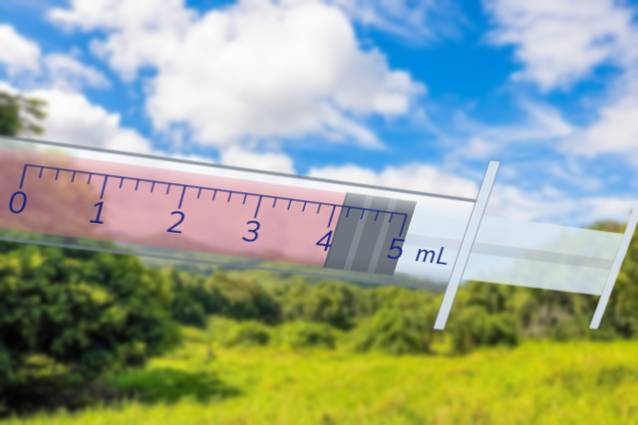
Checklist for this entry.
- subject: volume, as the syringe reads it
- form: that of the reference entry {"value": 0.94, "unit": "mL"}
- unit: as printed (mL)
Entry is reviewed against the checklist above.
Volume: {"value": 4.1, "unit": "mL"}
